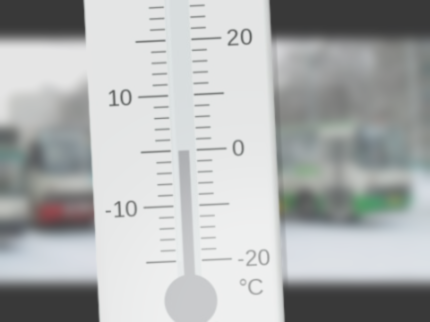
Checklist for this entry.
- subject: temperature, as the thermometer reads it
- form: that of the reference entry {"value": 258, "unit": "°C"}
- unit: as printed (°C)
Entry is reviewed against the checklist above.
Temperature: {"value": 0, "unit": "°C"}
